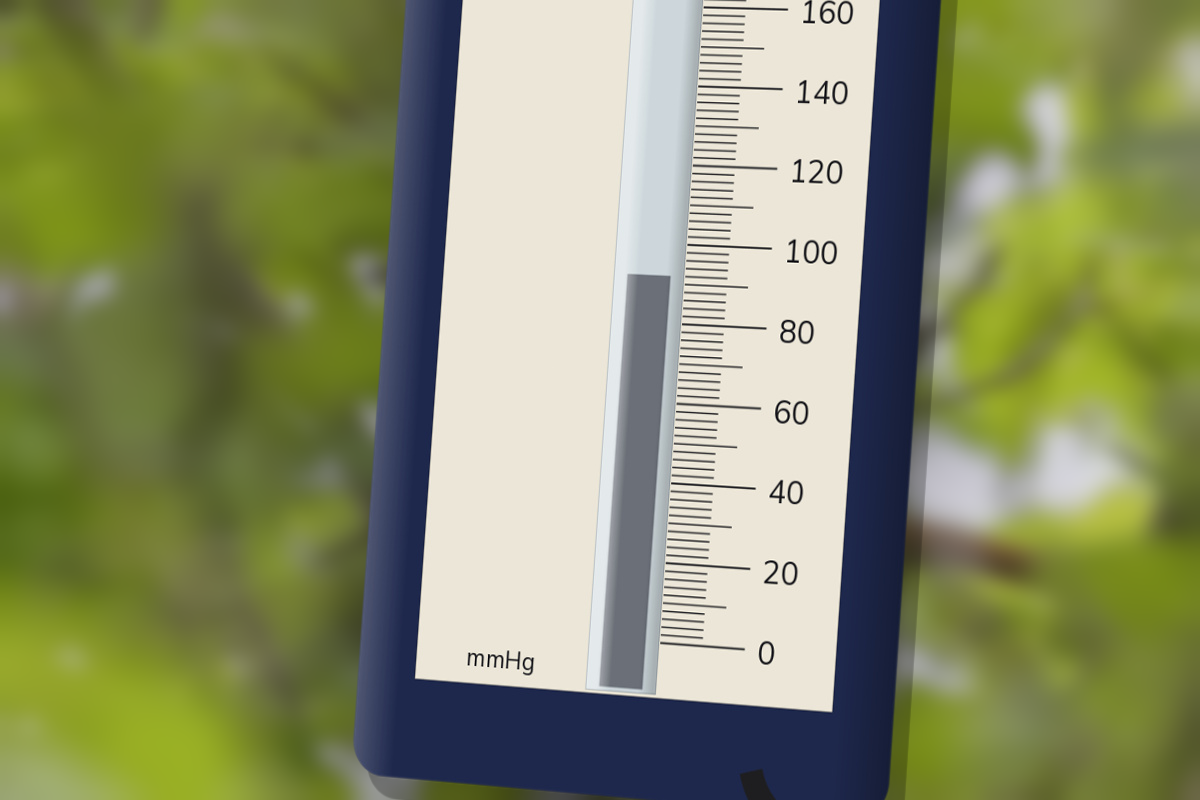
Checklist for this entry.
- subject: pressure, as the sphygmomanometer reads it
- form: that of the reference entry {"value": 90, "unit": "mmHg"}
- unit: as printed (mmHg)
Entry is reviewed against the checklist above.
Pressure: {"value": 92, "unit": "mmHg"}
